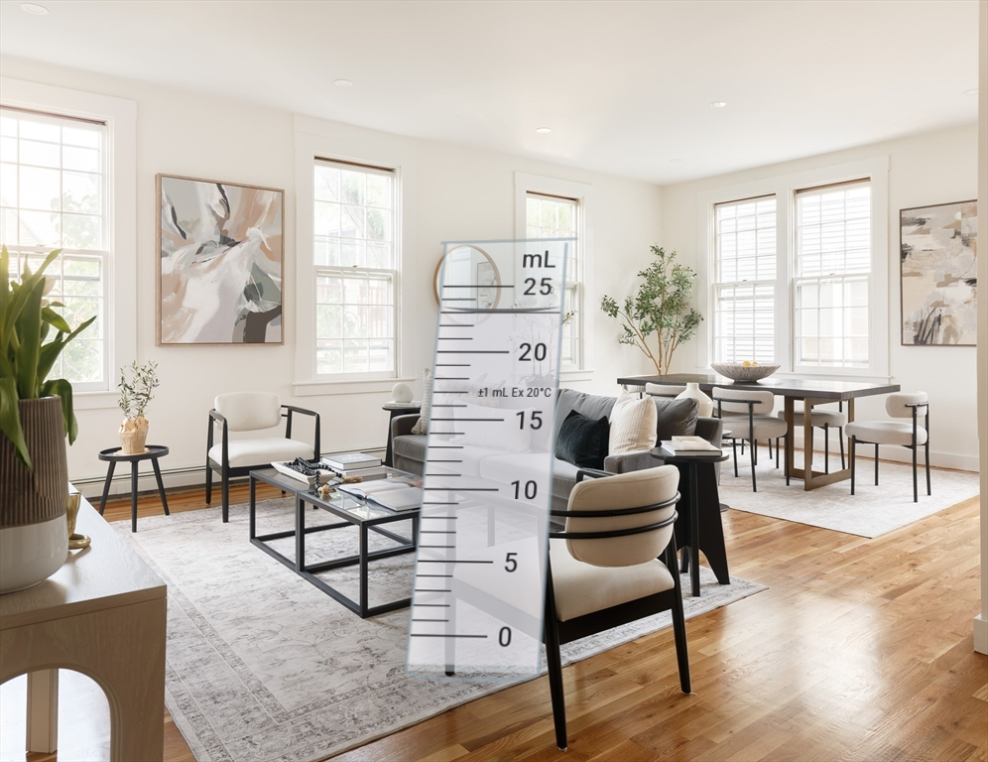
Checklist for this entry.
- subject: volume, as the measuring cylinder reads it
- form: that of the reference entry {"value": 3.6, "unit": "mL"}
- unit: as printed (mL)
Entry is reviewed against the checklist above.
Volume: {"value": 23, "unit": "mL"}
